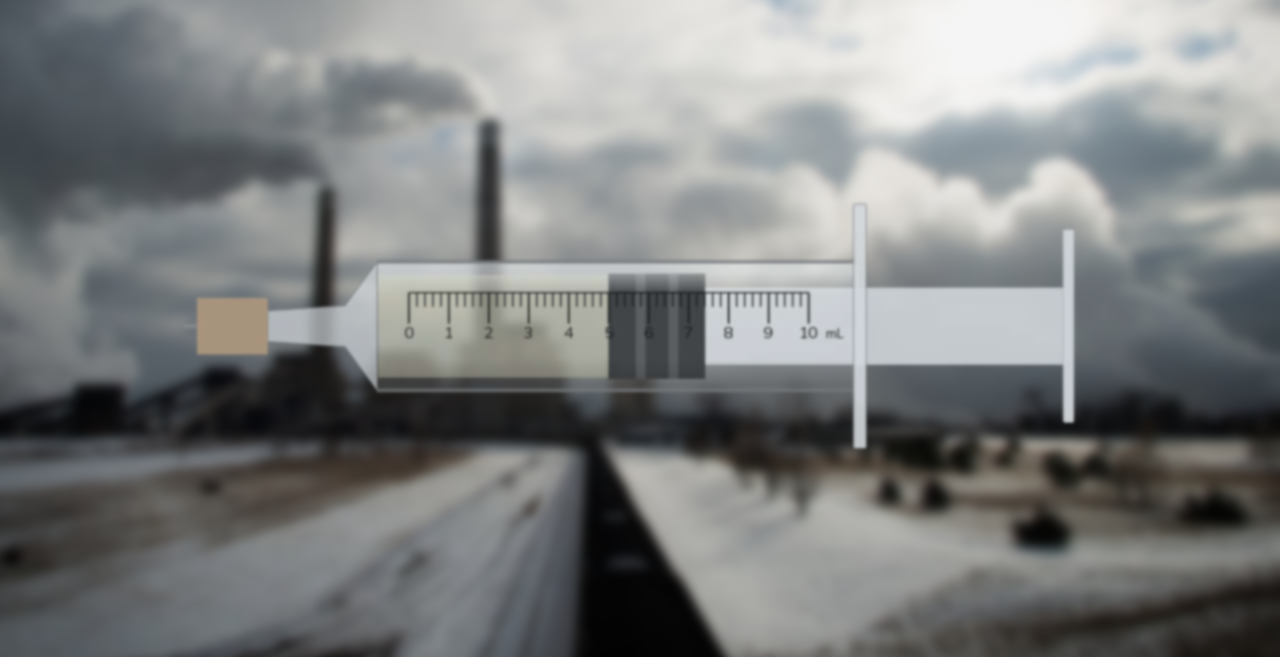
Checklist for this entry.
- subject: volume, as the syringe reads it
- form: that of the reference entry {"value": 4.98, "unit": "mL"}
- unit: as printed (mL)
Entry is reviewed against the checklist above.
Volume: {"value": 5, "unit": "mL"}
